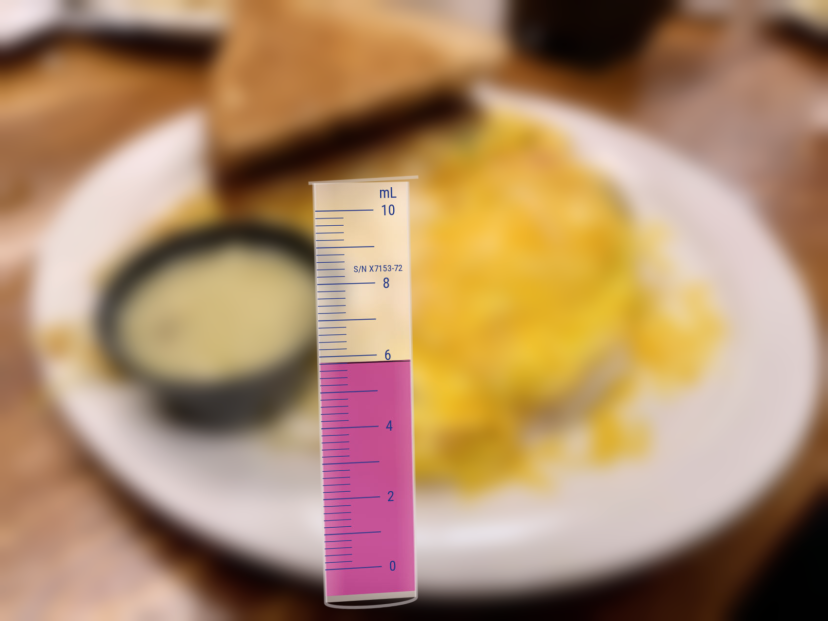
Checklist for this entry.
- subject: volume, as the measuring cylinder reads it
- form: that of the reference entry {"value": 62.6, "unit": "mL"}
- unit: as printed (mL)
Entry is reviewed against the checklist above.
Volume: {"value": 5.8, "unit": "mL"}
